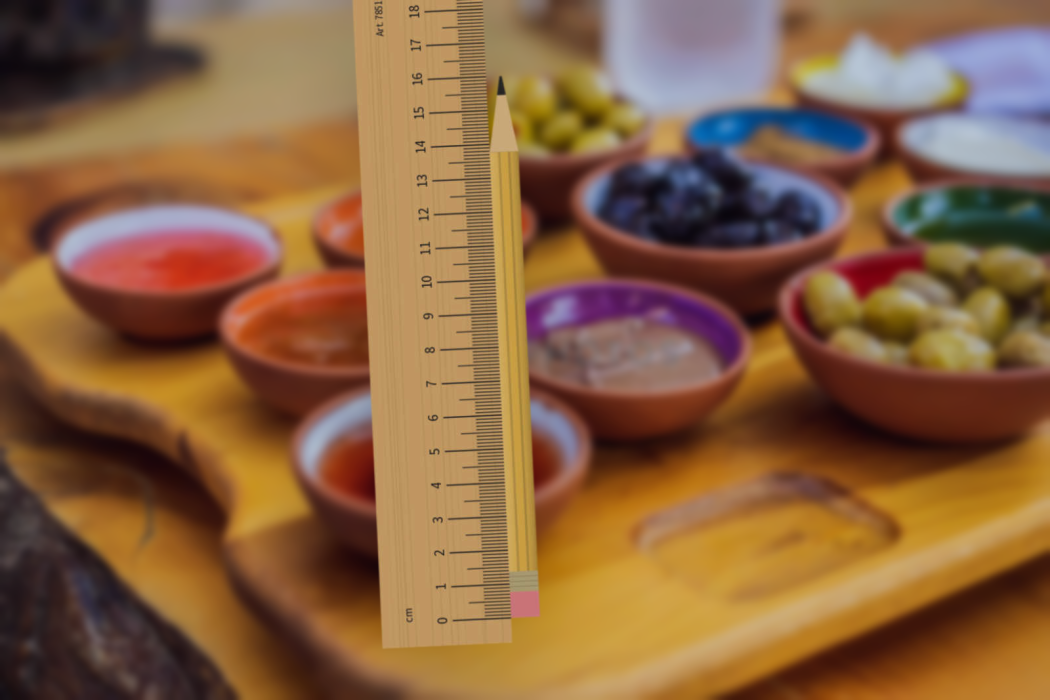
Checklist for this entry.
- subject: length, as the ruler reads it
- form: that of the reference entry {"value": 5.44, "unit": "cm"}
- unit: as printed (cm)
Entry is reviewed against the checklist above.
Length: {"value": 16, "unit": "cm"}
